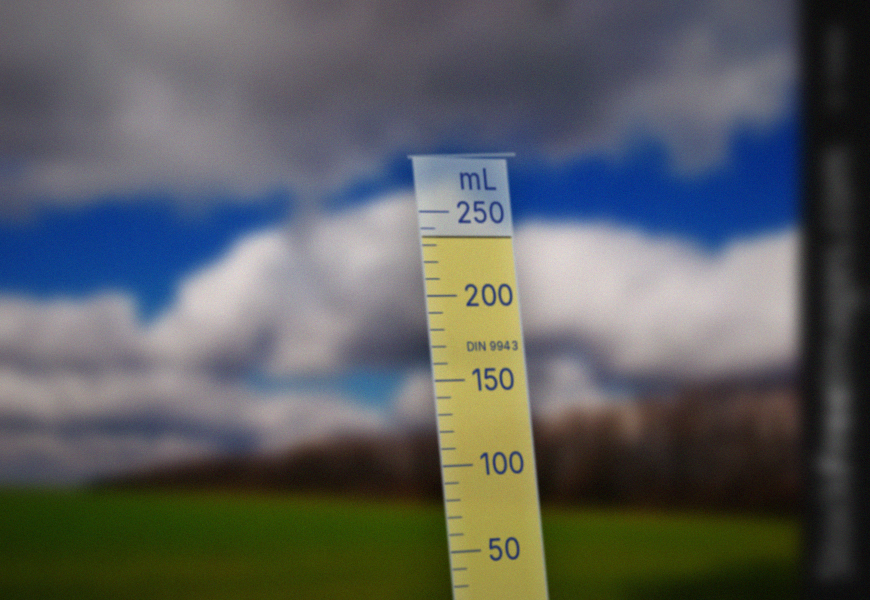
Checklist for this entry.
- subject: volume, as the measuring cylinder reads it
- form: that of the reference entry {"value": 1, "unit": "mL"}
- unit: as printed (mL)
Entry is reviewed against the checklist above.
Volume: {"value": 235, "unit": "mL"}
